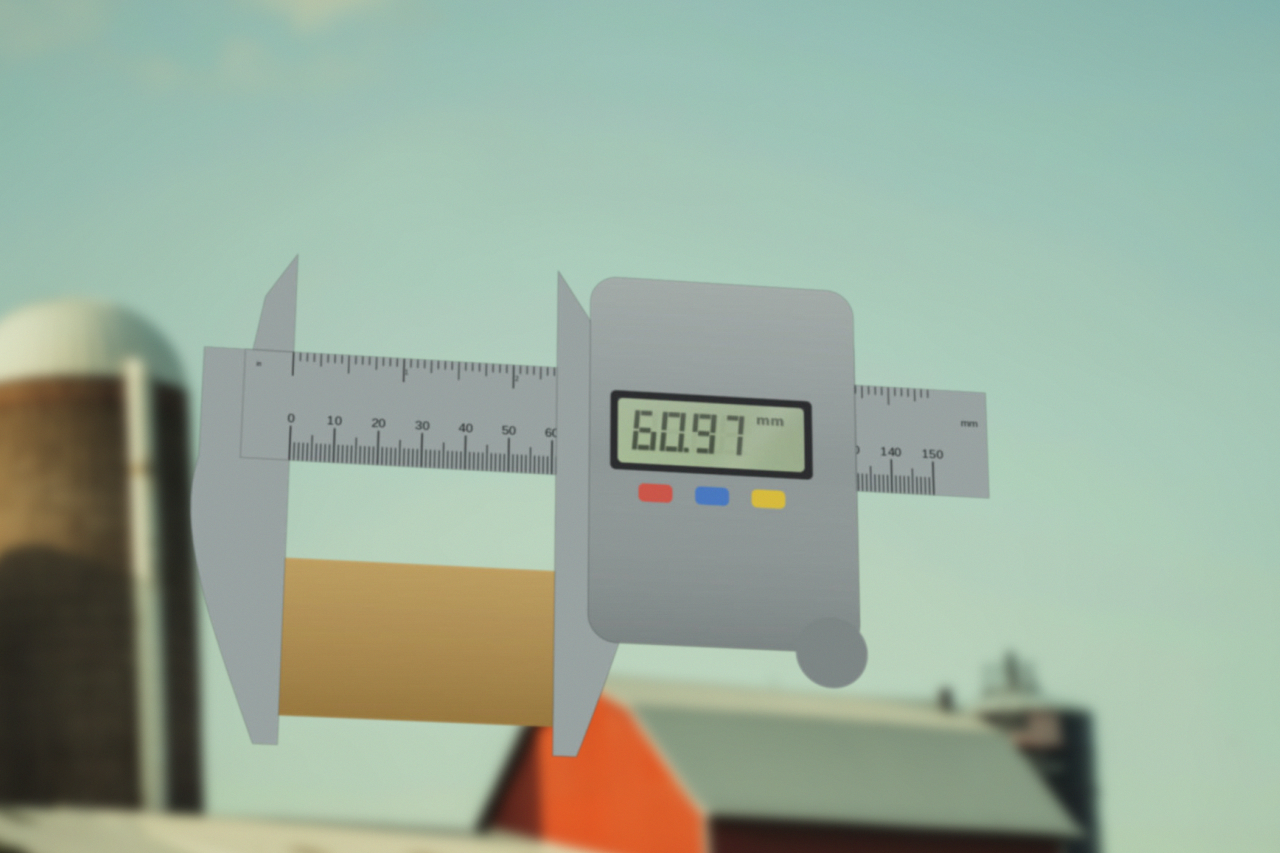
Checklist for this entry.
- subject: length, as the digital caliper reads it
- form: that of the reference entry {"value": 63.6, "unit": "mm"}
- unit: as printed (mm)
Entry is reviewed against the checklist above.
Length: {"value": 60.97, "unit": "mm"}
